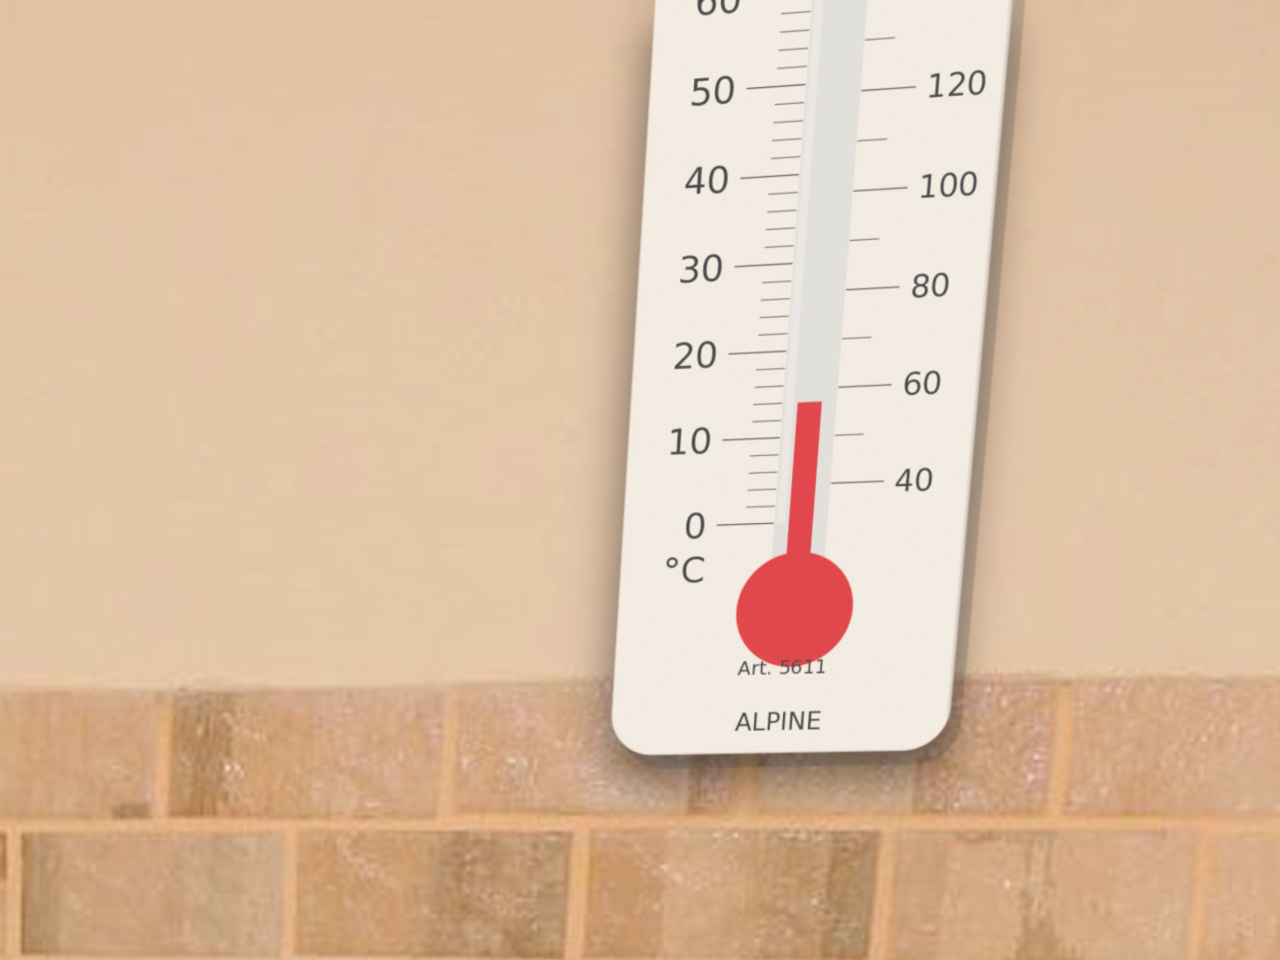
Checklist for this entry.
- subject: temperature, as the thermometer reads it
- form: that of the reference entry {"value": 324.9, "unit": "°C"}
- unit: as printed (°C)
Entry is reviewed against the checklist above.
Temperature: {"value": 14, "unit": "°C"}
